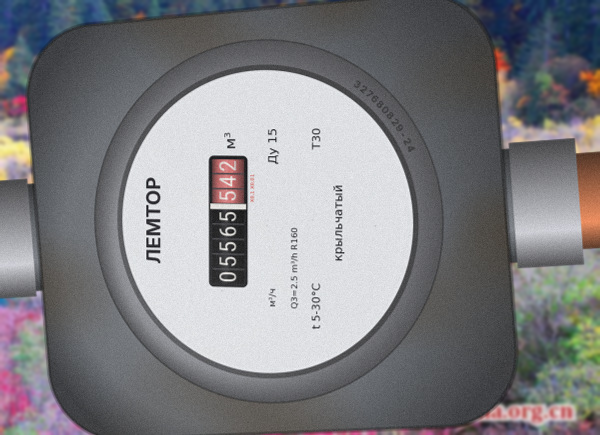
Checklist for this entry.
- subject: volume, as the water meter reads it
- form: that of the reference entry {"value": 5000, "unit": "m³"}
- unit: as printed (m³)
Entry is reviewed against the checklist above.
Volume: {"value": 5565.542, "unit": "m³"}
